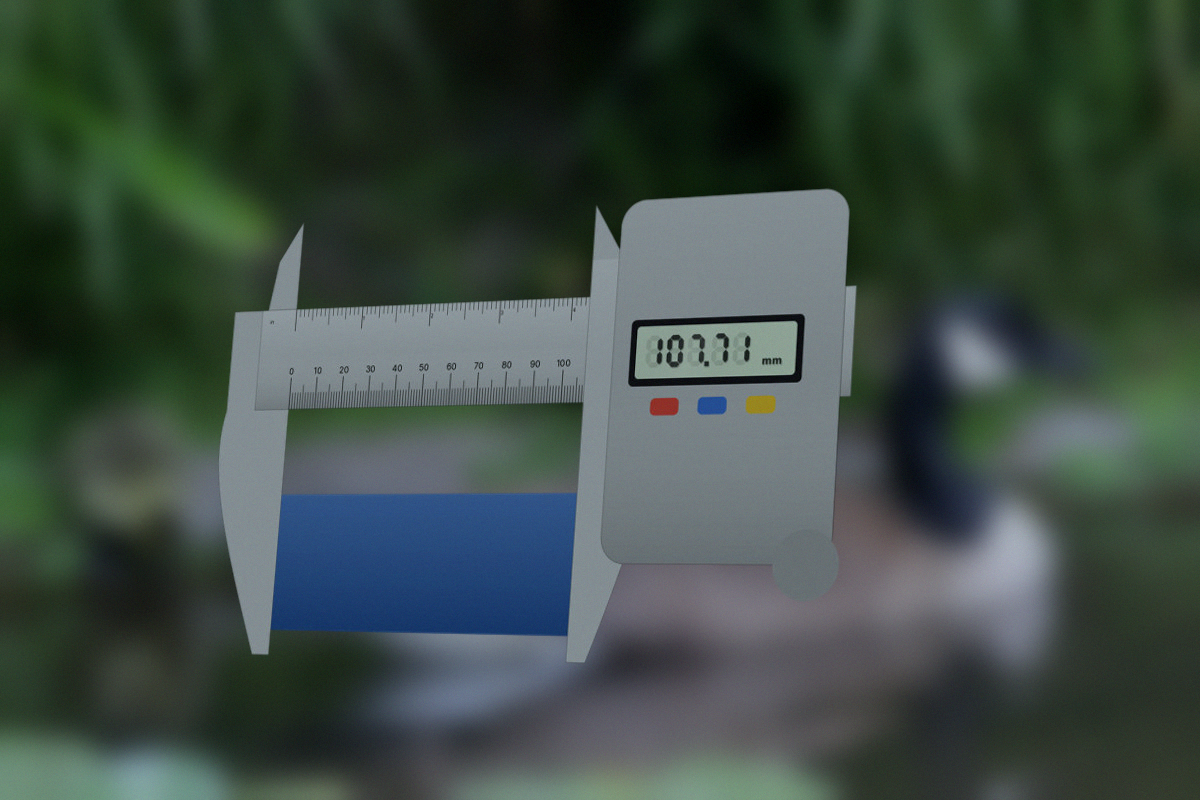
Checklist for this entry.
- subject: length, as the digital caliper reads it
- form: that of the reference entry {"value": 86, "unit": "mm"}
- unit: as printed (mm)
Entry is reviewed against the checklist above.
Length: {"value": 107.71, "unit": "mm"}
